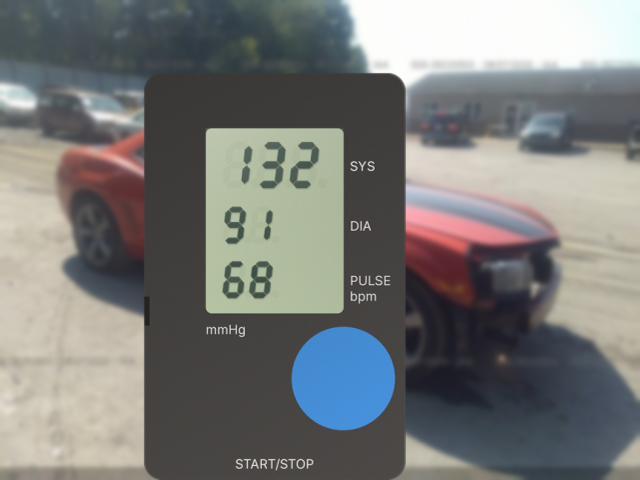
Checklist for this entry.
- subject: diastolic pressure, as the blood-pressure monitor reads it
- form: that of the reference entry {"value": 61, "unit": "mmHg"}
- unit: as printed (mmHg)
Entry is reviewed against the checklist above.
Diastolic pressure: {"value": 91, "unit": "mmHg"}
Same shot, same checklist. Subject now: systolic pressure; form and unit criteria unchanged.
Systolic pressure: {"value": 132, "unit": "mmHg"}
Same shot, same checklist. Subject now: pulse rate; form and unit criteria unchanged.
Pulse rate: {"value": 68, "unit": "bpm"}
